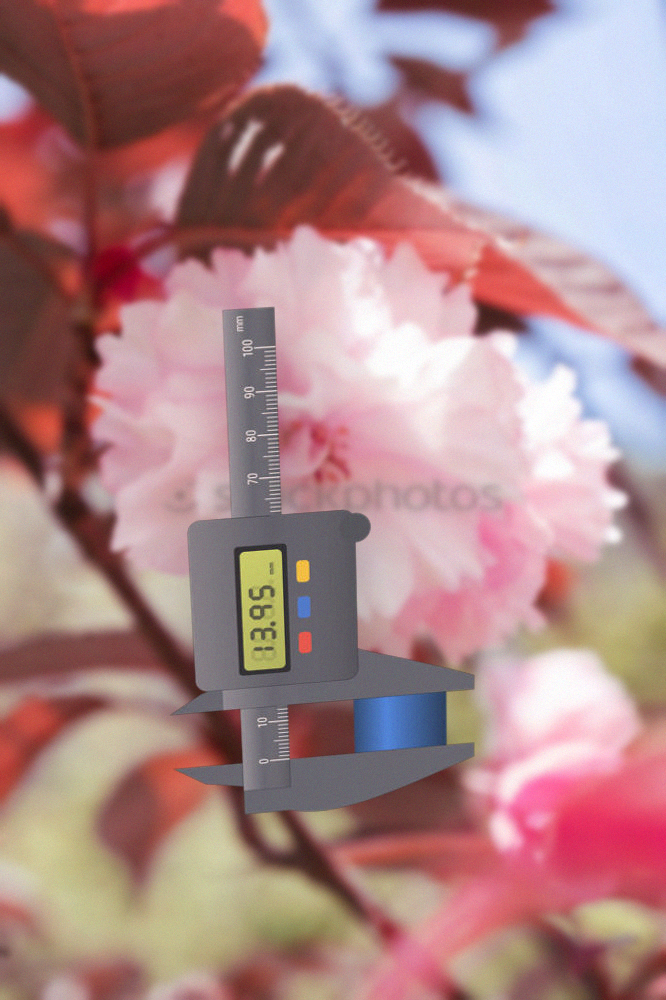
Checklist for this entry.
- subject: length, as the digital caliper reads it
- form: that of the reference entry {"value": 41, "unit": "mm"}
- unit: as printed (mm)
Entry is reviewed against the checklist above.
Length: {"value": 13.95, "unit": "mm"}
